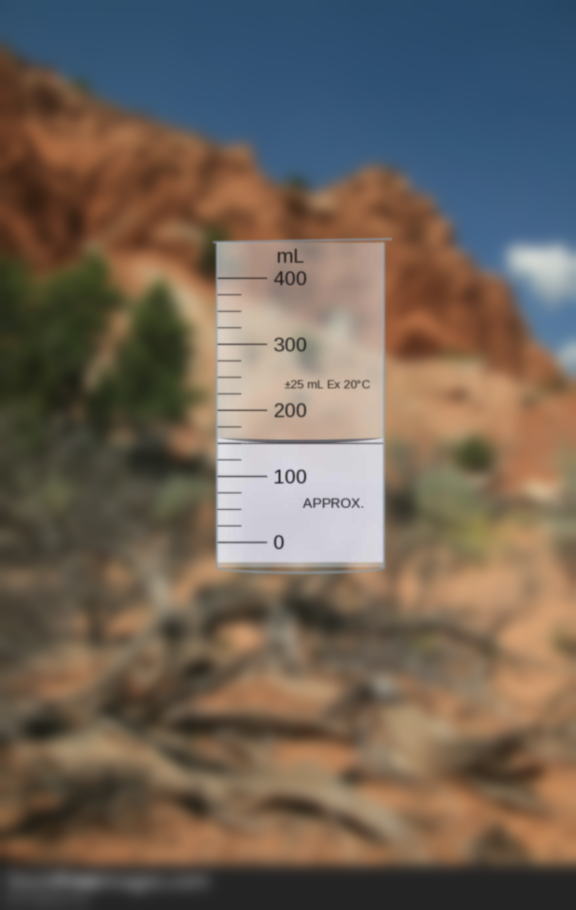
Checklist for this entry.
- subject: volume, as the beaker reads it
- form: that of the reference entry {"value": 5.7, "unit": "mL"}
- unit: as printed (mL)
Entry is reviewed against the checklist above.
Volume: {"value": 150, "unit": "mL"}
